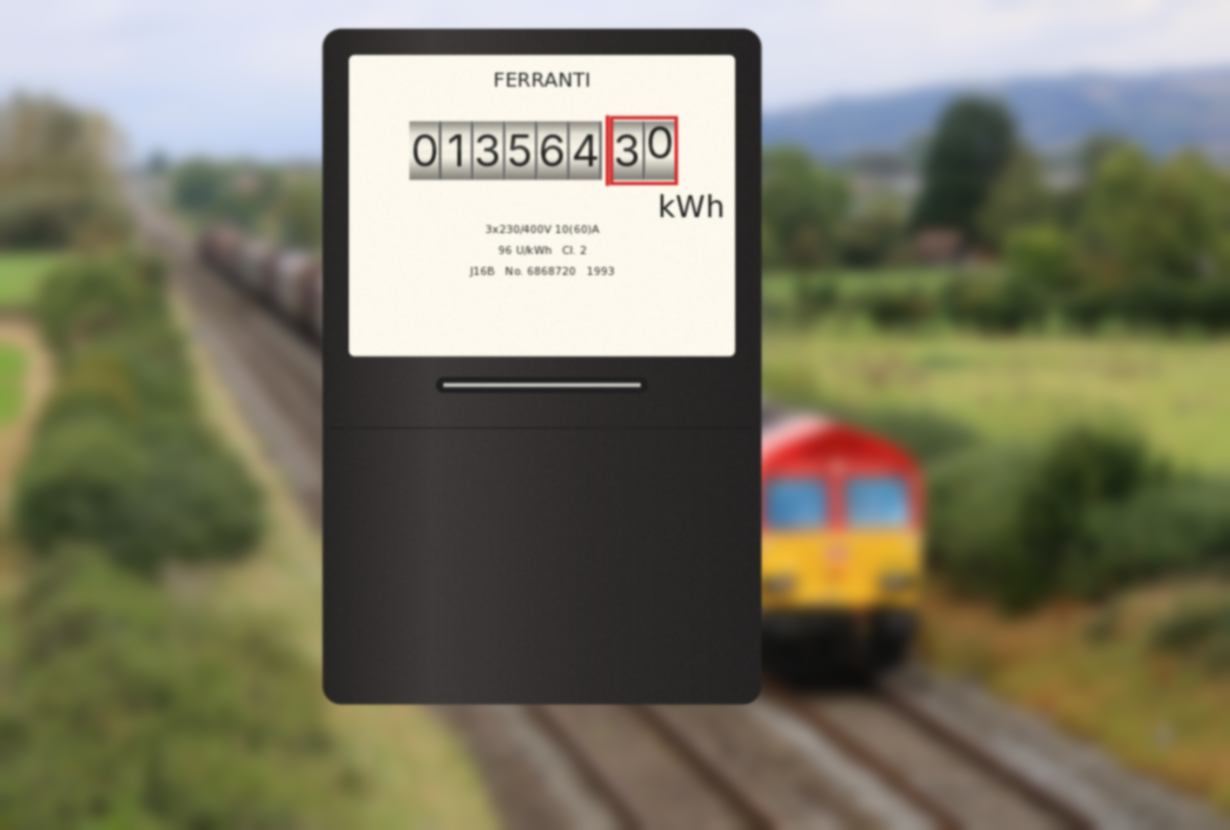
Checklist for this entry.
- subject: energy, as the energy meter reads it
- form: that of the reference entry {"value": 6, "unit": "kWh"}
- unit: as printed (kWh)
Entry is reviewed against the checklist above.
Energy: {"value": 13564.30, "unit": "kWh"}
